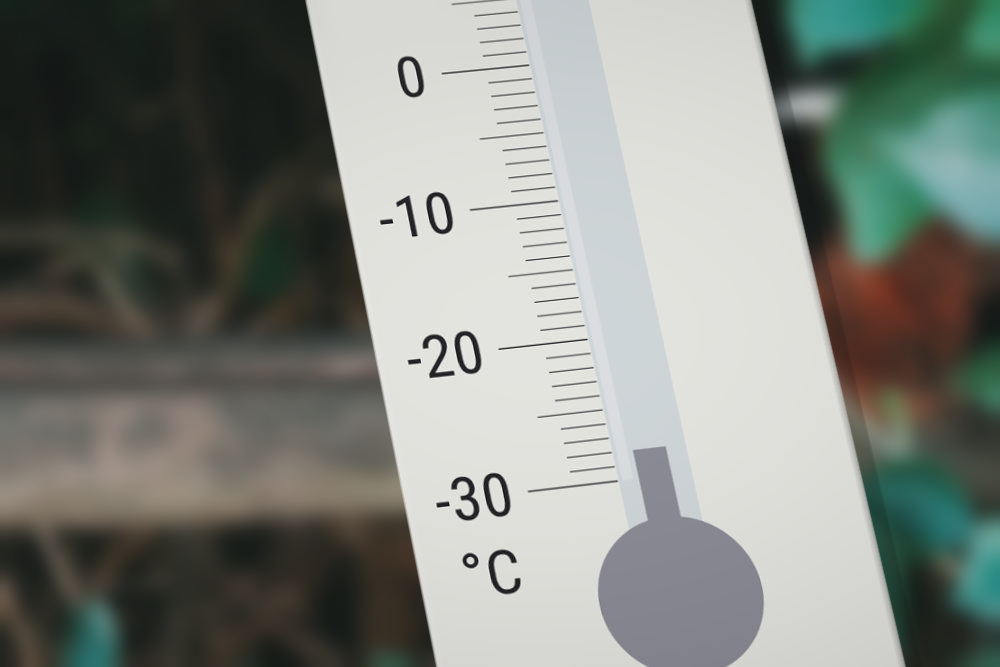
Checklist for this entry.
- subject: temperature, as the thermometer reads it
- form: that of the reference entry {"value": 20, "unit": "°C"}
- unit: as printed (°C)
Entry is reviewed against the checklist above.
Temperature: {"value": -28, "unit": "°C"}
